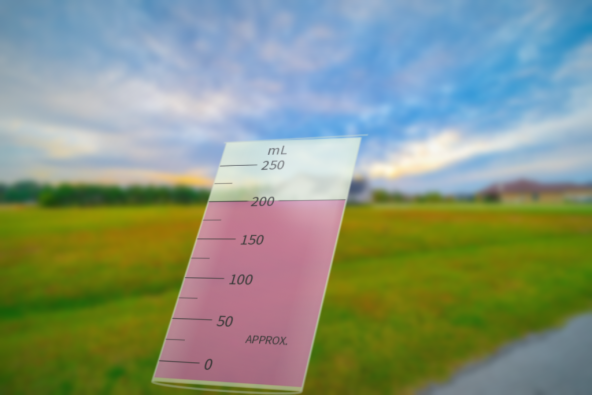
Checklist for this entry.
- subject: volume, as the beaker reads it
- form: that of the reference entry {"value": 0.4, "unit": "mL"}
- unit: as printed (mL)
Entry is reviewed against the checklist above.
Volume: {"value": 200, "unit": "mL"}
